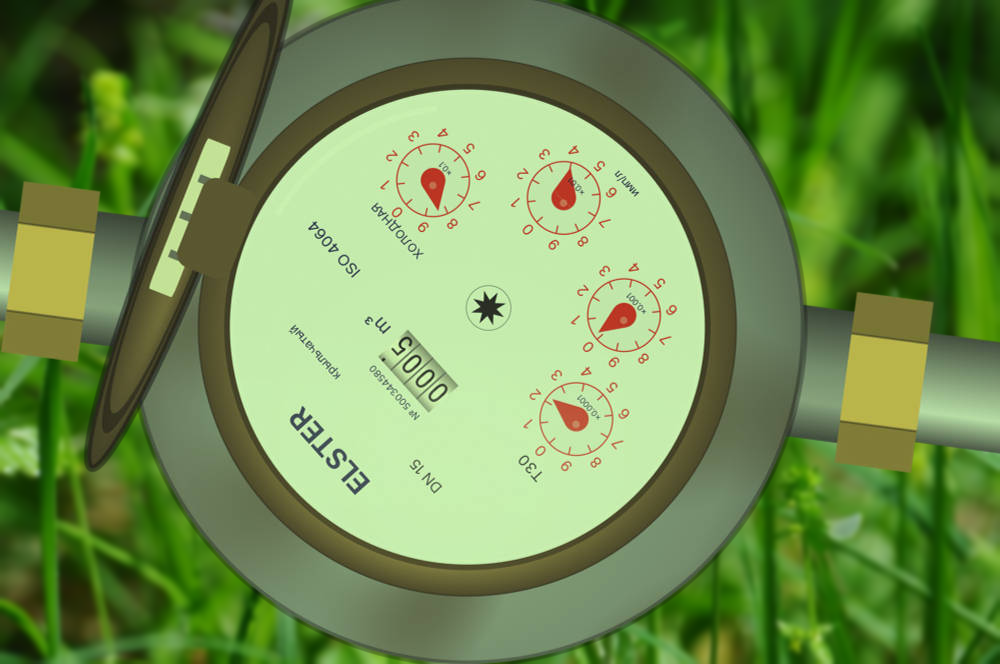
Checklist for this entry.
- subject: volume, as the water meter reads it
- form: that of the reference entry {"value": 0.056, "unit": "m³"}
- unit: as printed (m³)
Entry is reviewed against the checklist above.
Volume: {"value": 4.8402, "unit": "m³"}
